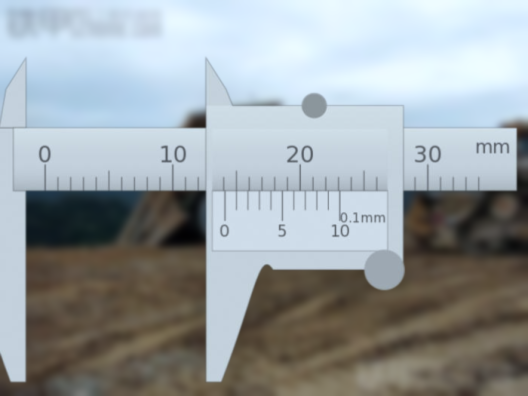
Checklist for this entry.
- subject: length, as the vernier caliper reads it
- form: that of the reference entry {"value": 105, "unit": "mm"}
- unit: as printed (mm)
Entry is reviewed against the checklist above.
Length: {"value": 14.1, "unit": "mm"}
